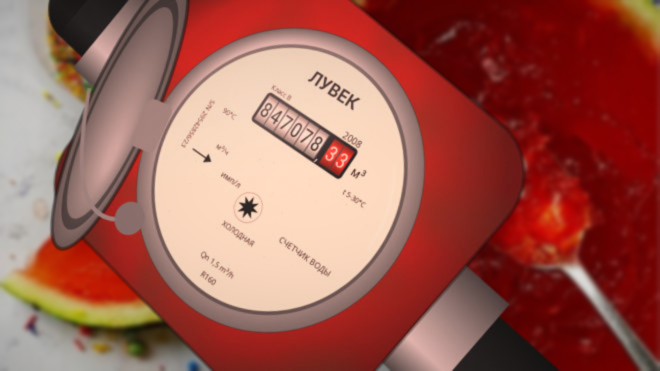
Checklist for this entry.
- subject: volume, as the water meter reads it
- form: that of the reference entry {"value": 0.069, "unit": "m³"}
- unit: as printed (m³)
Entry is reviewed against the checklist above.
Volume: {"value": 847078.33, "unit": "m³"}
